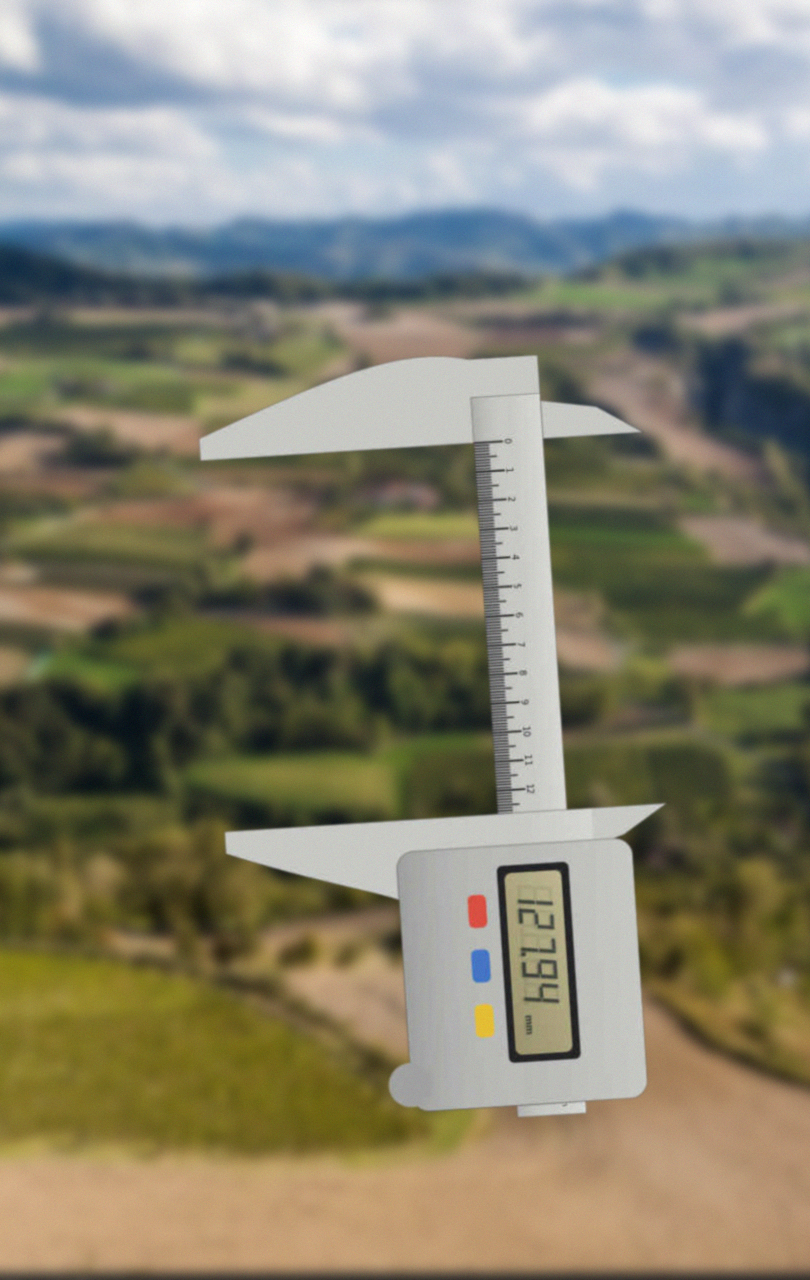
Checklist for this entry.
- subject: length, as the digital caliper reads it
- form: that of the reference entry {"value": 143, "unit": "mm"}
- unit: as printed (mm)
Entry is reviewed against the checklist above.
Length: {"value": 127.94, "unit": "mm"}
